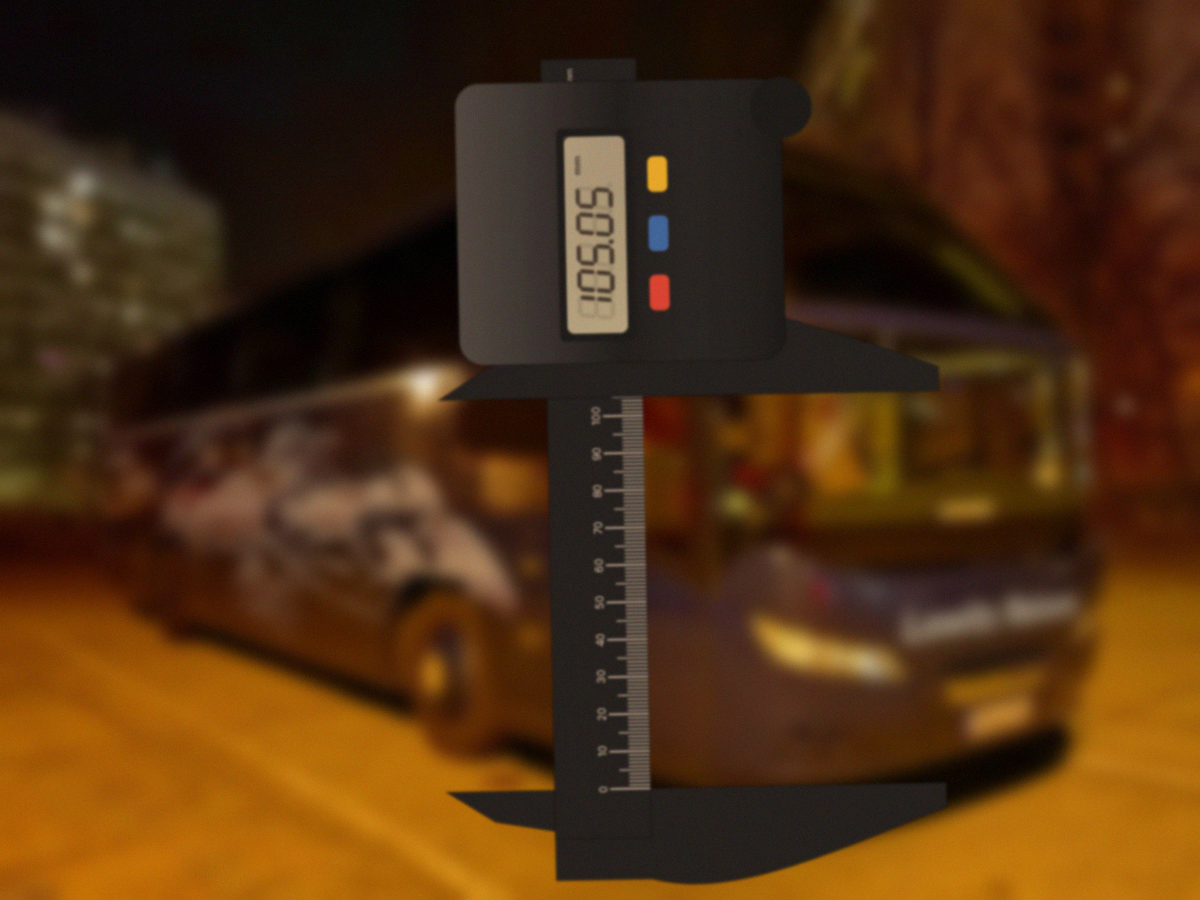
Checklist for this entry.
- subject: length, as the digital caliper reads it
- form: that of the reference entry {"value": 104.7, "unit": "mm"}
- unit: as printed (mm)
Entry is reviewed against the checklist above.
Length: {"value": 105.05, "unit": "mm"}
